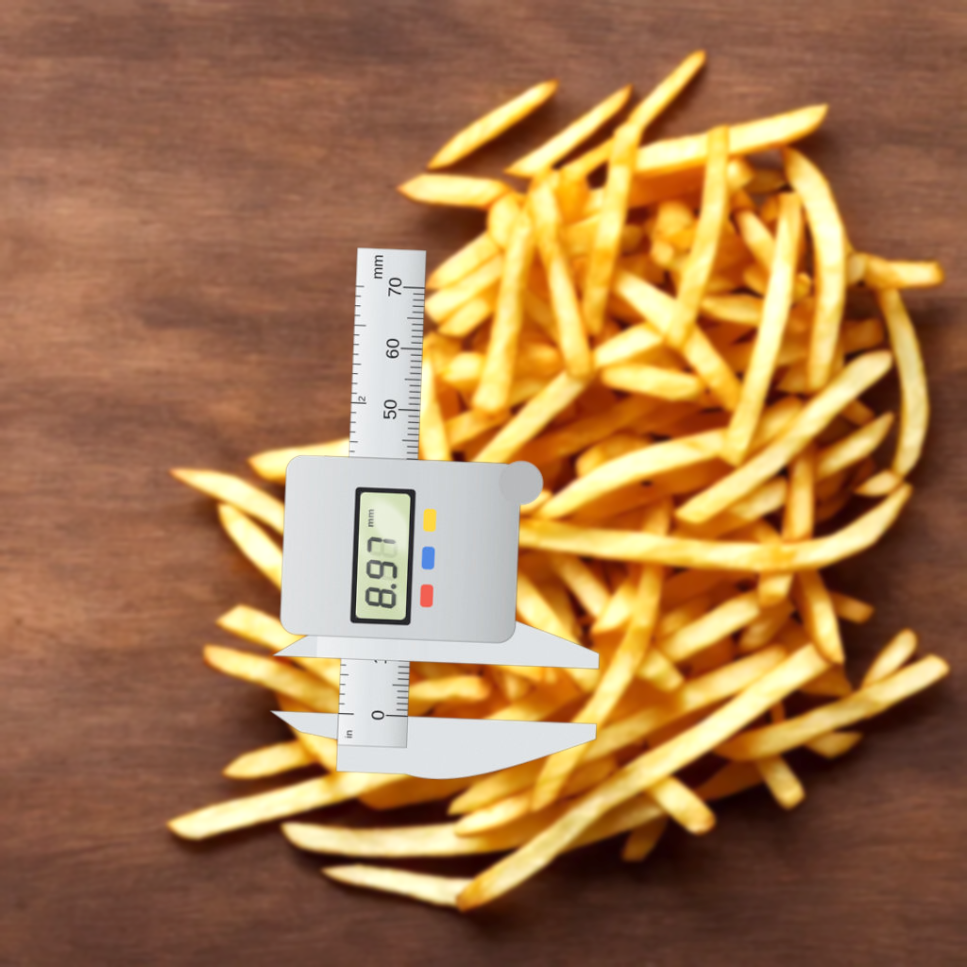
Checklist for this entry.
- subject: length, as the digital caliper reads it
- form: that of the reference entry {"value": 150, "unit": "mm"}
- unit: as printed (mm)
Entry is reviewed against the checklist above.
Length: {"value": 8.97, "unit": "mm"}
